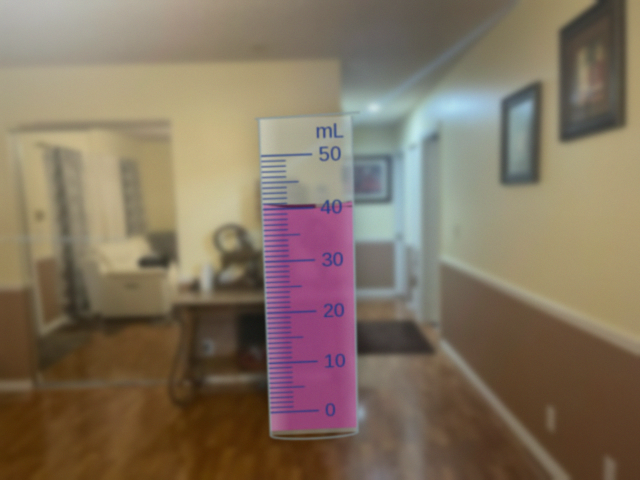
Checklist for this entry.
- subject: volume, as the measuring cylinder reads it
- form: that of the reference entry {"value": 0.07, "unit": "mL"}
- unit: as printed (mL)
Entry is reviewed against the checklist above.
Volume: {"value": 40, "unit": "mL"}
